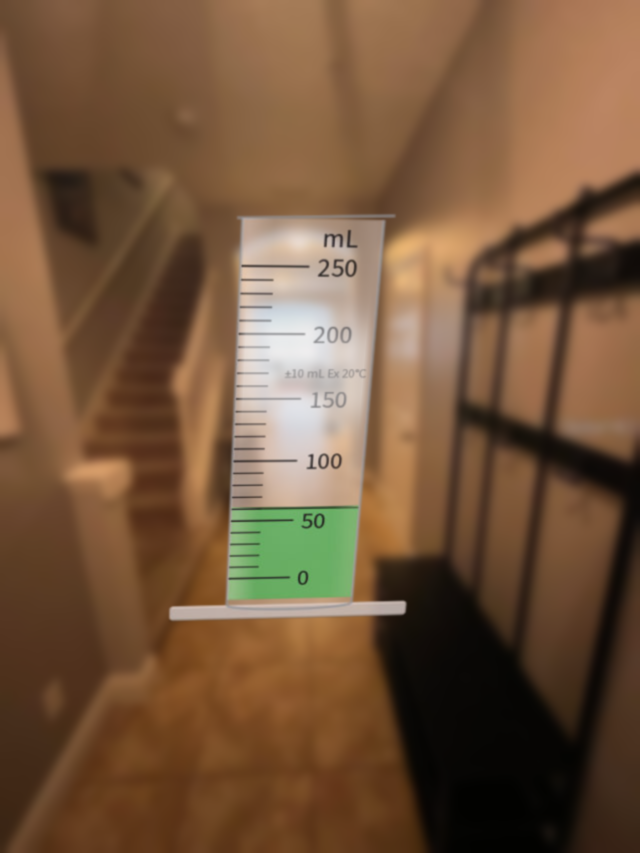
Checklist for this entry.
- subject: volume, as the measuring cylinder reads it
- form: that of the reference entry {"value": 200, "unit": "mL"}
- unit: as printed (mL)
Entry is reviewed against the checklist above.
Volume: {"value": 60, "unit": "mL"}
